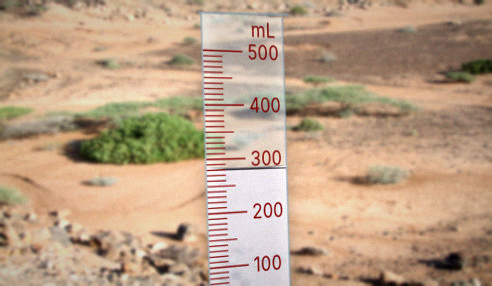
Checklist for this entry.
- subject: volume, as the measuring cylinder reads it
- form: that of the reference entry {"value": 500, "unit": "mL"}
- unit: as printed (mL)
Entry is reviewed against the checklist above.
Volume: {"value": 280, "unit": "mL"}
